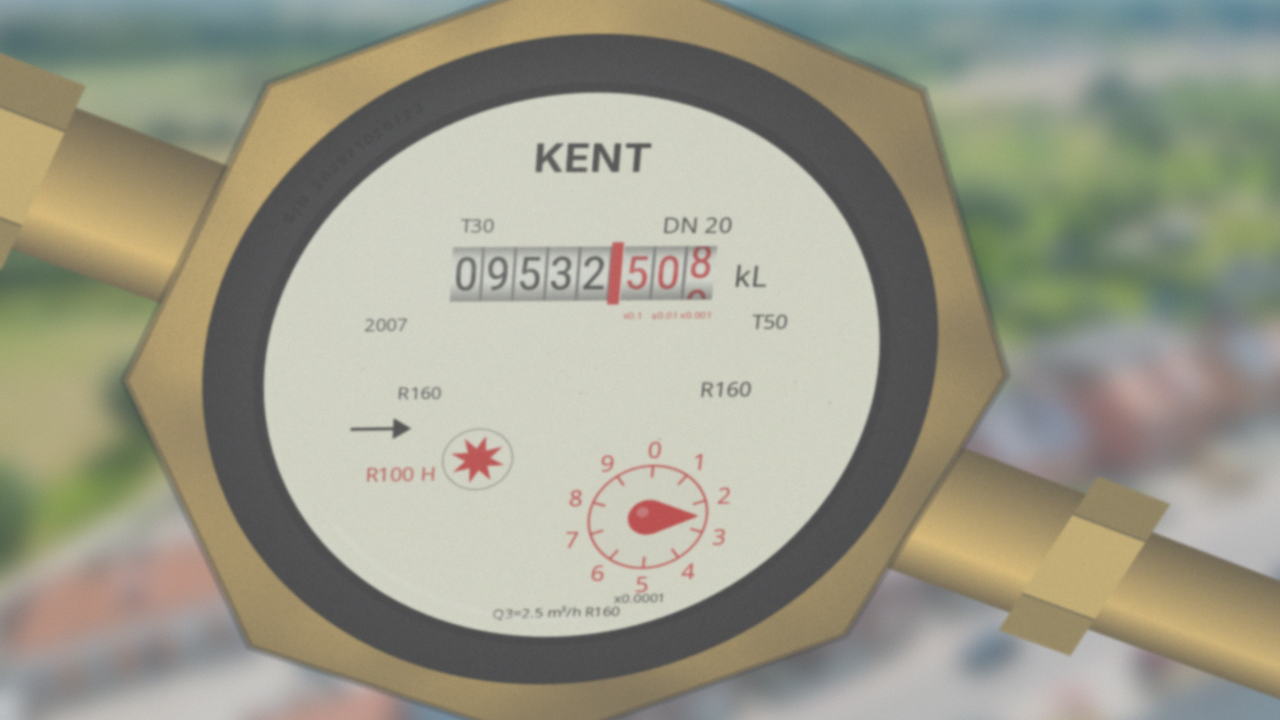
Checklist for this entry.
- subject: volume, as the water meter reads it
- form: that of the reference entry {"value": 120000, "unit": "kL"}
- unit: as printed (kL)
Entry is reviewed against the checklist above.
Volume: {"value": 9532.5082, "unit": "kL"}
